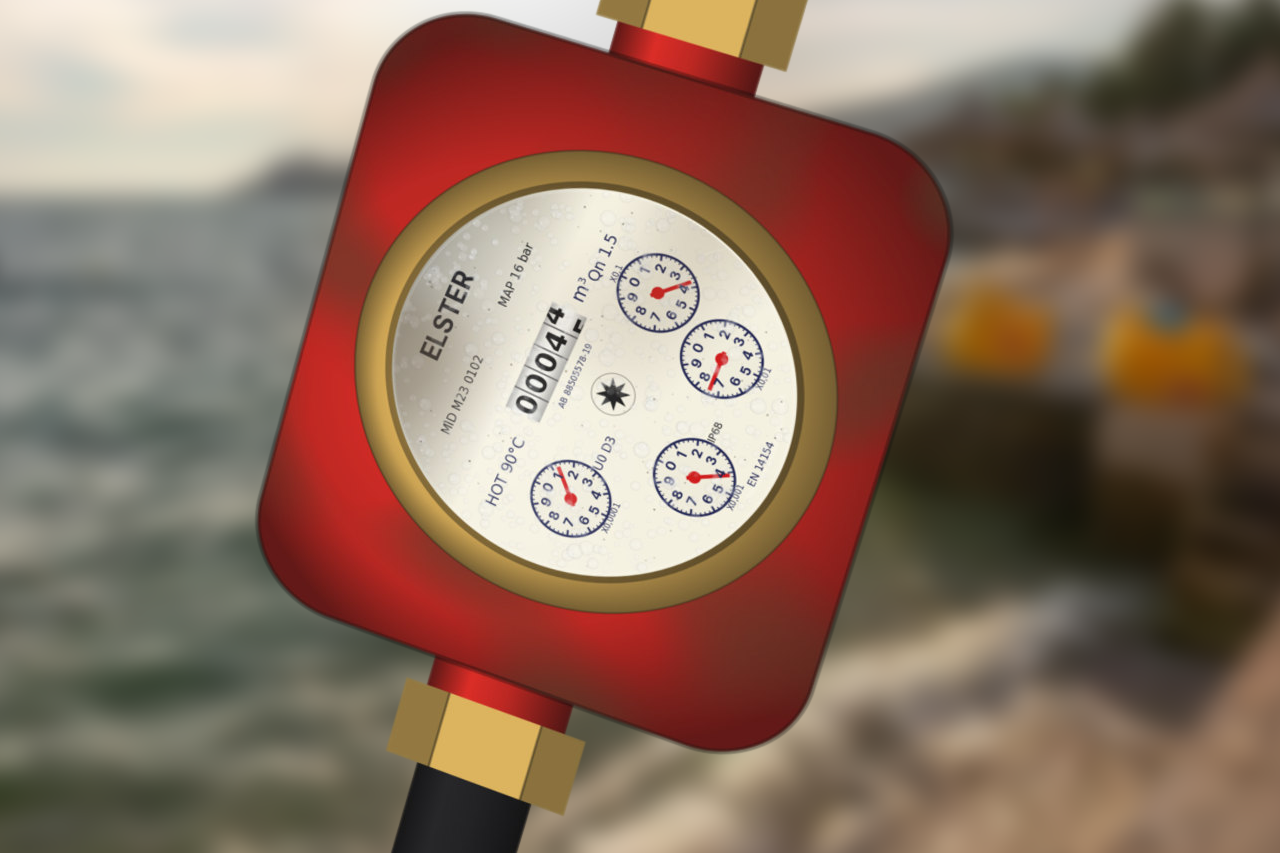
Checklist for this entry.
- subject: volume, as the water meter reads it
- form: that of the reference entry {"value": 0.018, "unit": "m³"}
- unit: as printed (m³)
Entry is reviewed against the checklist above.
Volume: {"value": 44.3741, "unit": "m³"}
